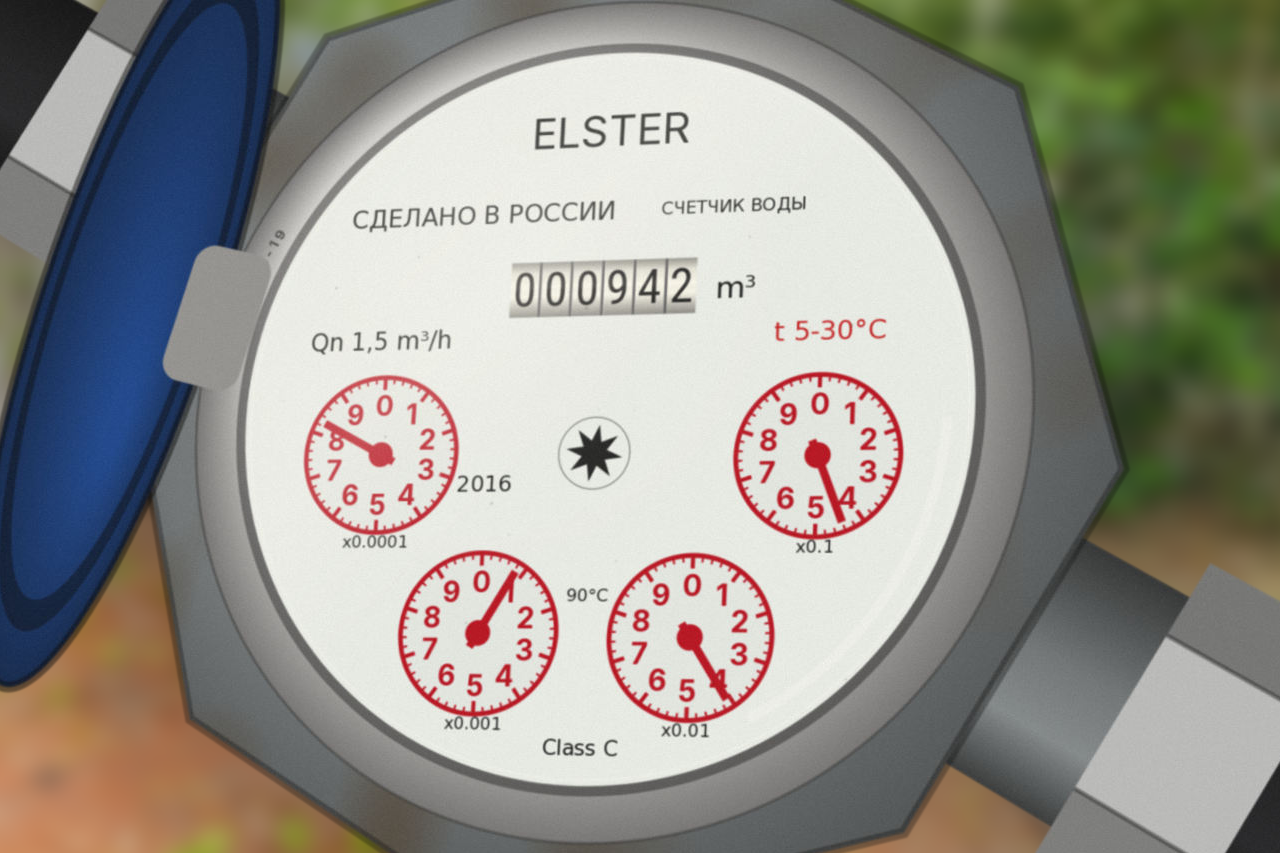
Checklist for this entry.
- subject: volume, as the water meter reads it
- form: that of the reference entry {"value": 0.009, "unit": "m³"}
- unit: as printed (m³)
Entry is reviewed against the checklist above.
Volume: {"value": 942.4408, "unit": "m³"}
